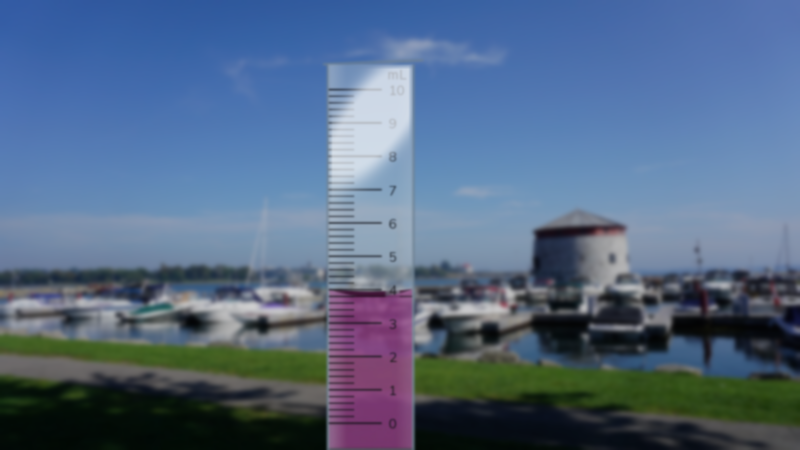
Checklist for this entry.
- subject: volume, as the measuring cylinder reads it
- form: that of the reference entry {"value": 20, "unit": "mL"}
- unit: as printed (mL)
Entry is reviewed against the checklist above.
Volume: {"value": 3.8, "unit": "mL"}
